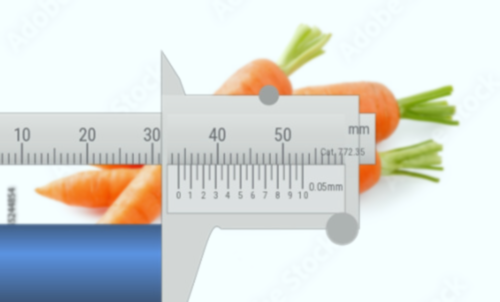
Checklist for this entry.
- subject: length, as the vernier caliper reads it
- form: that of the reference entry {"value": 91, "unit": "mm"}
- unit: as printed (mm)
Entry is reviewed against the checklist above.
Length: {"value": 34.0, "unit": "mm"}
